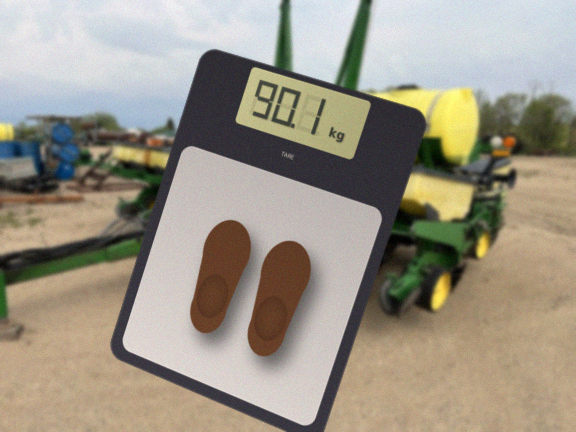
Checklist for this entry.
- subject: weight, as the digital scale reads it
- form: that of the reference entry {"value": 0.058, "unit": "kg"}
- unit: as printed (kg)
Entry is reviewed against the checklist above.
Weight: {"value": 90.1, "unit": "kg"}
